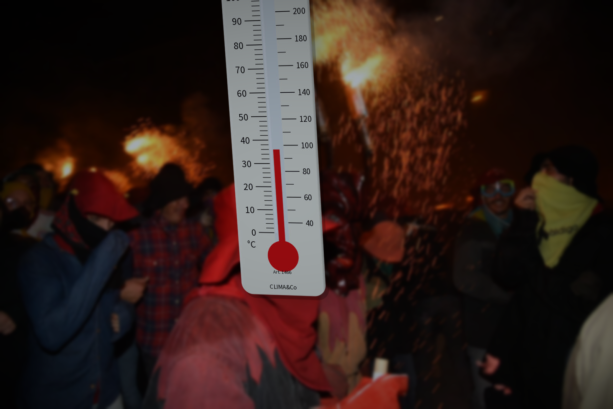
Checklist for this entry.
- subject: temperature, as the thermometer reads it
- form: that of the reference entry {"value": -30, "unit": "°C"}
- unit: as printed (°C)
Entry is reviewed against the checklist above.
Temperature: {"value": 36, "unit": "°C"}
